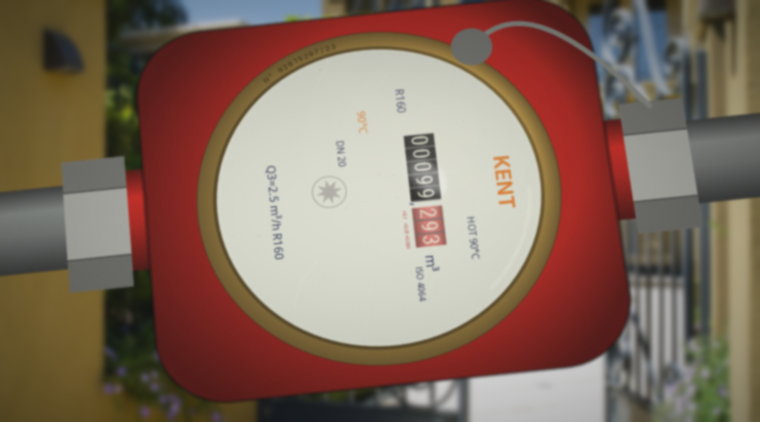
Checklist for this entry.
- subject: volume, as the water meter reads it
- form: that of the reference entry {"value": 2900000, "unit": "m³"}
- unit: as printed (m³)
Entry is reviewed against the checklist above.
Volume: {"value": 99.293, "unit": "m³"}
